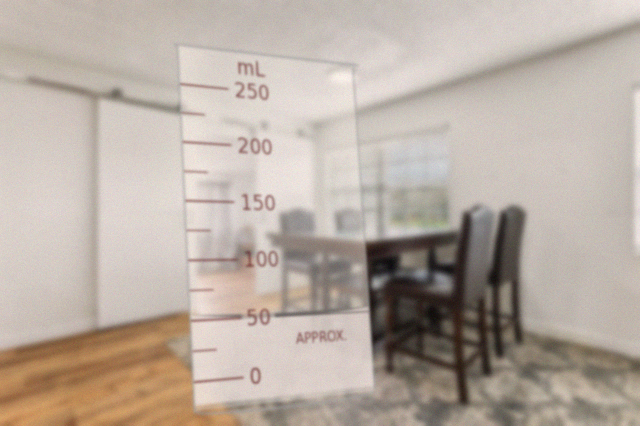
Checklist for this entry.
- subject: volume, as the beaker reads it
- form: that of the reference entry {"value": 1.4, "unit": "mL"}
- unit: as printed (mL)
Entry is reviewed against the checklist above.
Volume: {"value": 50, "unit": "mL"}
